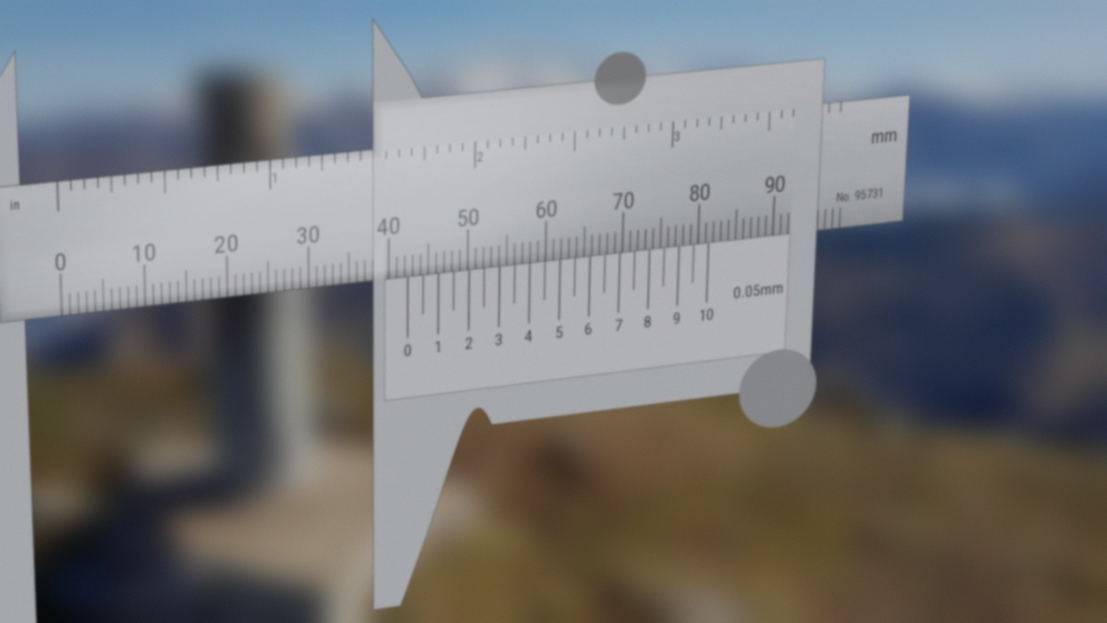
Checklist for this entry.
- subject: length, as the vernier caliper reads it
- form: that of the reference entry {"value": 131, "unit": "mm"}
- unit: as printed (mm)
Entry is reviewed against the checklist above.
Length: {"value": 42.4, "unit": "mm"}
